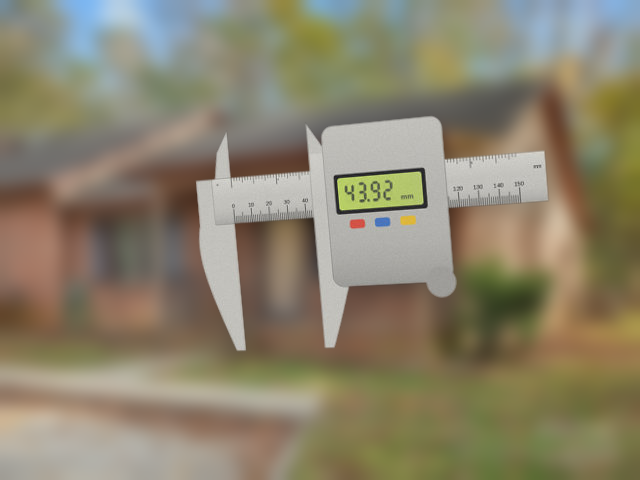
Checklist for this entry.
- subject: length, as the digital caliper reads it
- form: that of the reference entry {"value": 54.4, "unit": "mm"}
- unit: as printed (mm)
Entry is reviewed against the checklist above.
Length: {"value": 43.92, "unit": "mm"}
